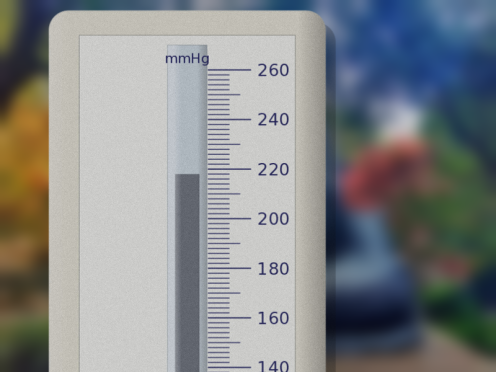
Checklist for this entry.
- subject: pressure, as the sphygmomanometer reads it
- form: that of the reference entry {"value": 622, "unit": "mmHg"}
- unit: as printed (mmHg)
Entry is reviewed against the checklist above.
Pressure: {"value": 218, "unit": "mmHg"}
